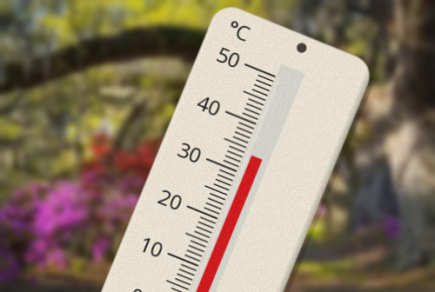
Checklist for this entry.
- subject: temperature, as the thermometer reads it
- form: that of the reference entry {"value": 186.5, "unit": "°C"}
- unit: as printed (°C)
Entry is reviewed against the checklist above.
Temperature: {"value": 34, "unit": "°C"}
